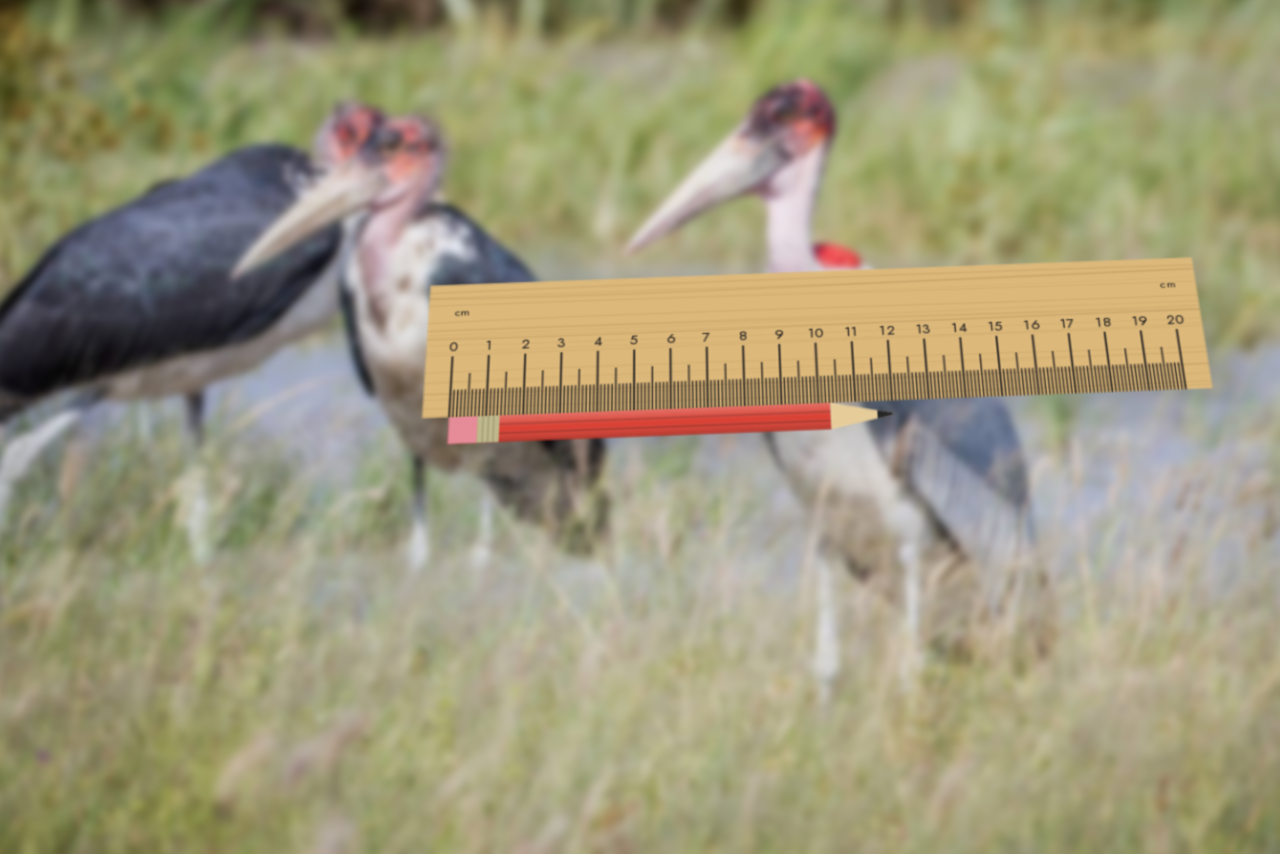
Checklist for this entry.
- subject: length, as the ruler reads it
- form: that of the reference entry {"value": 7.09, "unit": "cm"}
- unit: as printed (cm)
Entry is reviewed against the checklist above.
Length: {"value": 12, "unit": "cm"}
